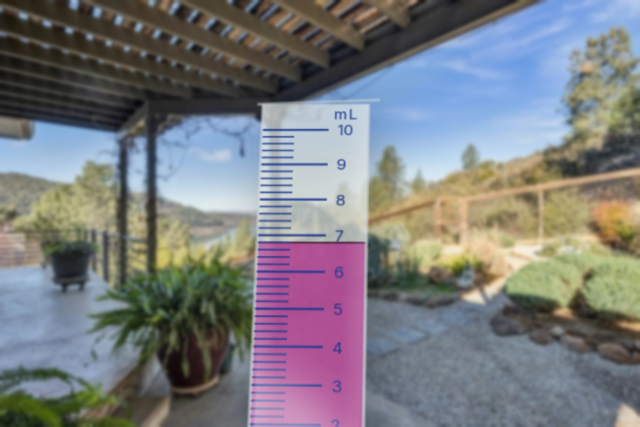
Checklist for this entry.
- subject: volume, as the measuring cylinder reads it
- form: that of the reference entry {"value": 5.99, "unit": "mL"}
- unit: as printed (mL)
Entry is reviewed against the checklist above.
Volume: {"value": 6.8, "unit": "mL"}
